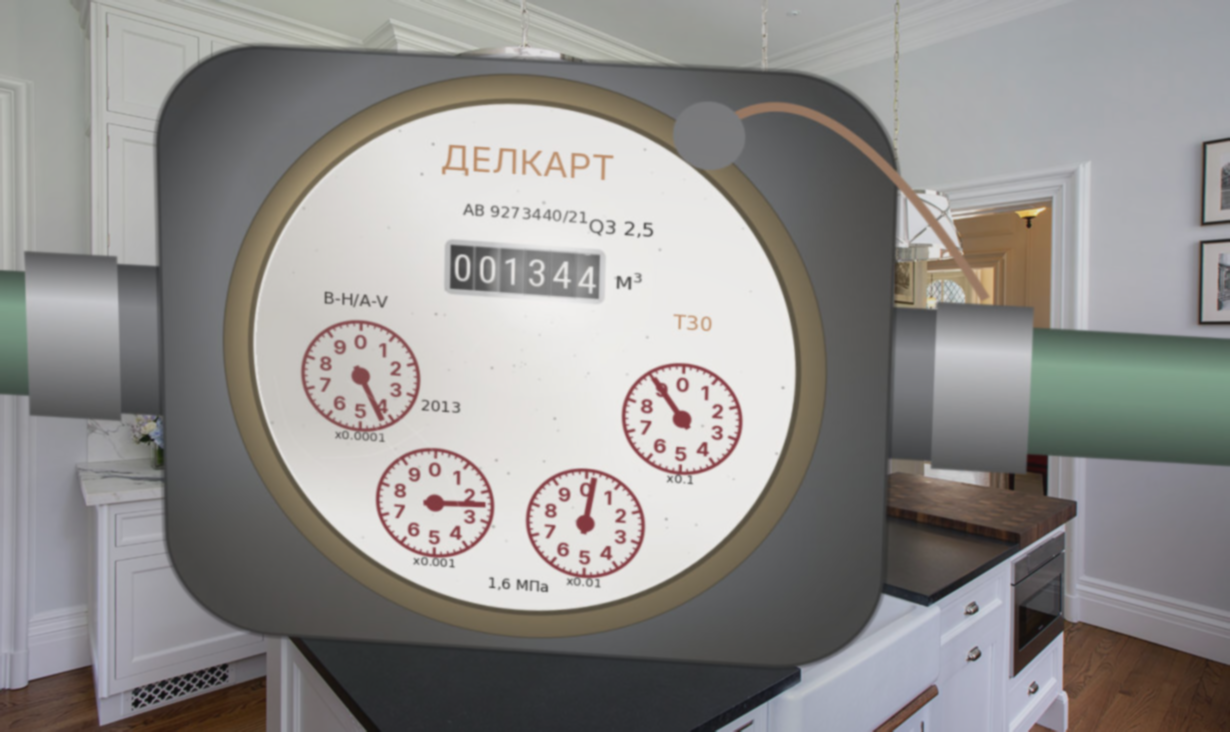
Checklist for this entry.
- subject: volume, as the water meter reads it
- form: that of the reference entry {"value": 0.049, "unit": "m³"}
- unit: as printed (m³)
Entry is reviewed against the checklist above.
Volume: {"value": 1343.9024, "unit": "m³"}
